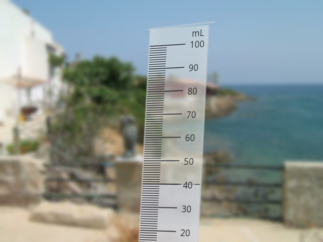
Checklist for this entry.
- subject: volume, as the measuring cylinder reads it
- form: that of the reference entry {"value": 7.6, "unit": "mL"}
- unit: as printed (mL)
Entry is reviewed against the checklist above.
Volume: {"value": 40, "unit": "mL"}
